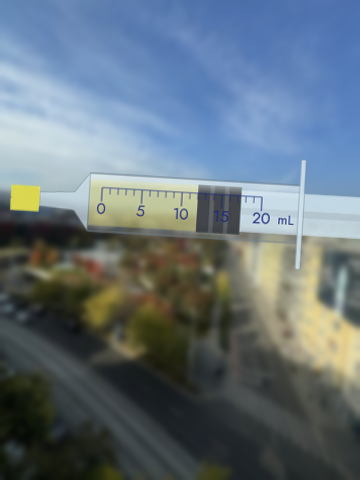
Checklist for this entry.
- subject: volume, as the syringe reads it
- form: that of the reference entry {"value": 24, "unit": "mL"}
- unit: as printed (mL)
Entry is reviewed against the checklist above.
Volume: {"value": 12, "unit": "mL"}
